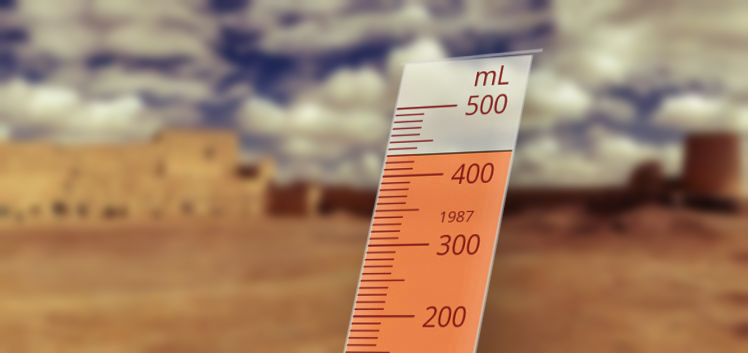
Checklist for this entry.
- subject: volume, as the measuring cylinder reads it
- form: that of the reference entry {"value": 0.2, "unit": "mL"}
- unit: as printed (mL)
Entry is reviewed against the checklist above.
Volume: {"value": 430, "unit": "mL"}
